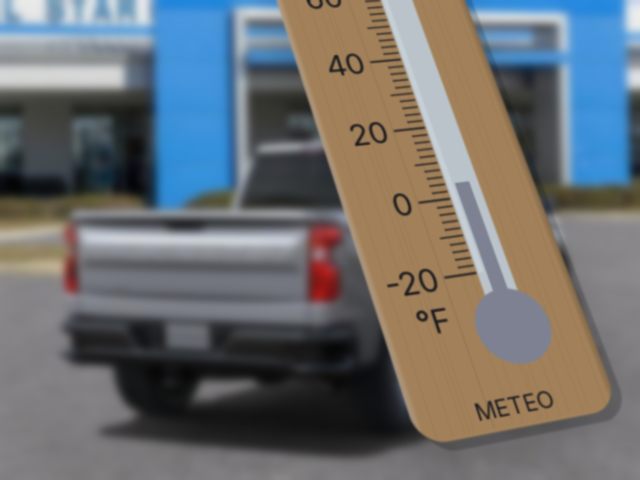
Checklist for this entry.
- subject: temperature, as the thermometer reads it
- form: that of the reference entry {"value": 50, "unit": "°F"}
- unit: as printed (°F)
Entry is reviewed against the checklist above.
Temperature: {"value": 4, "unit": "°F"}
